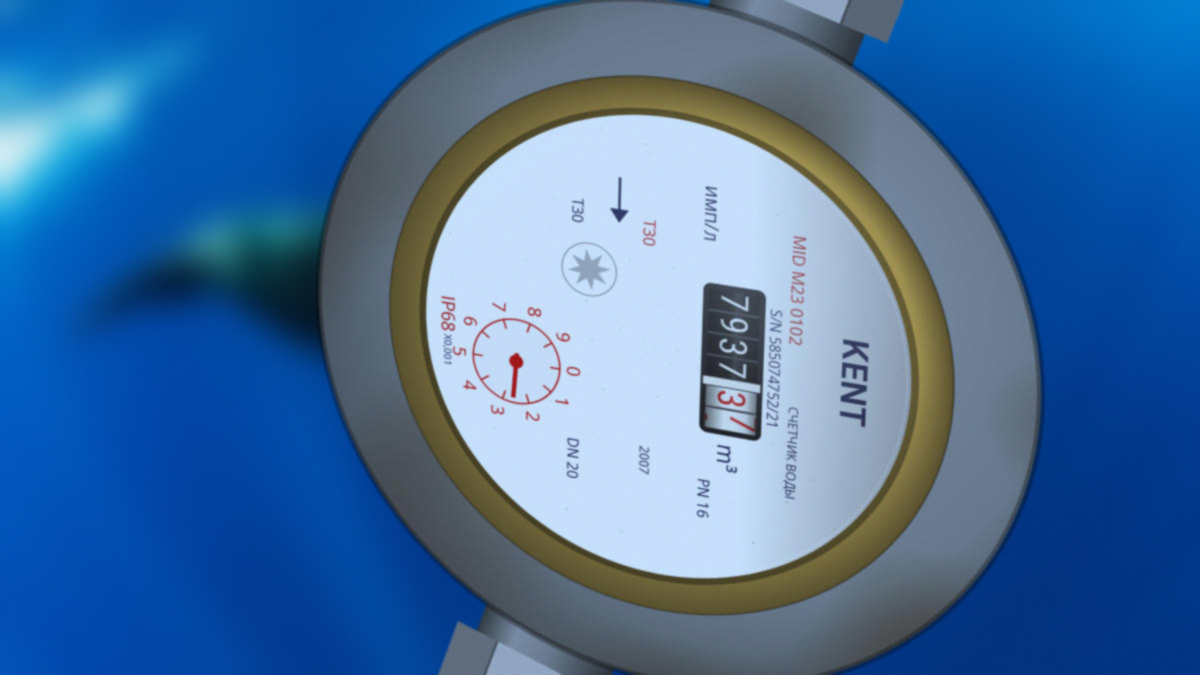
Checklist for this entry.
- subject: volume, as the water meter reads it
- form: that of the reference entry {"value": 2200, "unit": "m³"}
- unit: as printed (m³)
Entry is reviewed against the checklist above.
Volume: {"value": 7937.372, "unit": "m³"}
